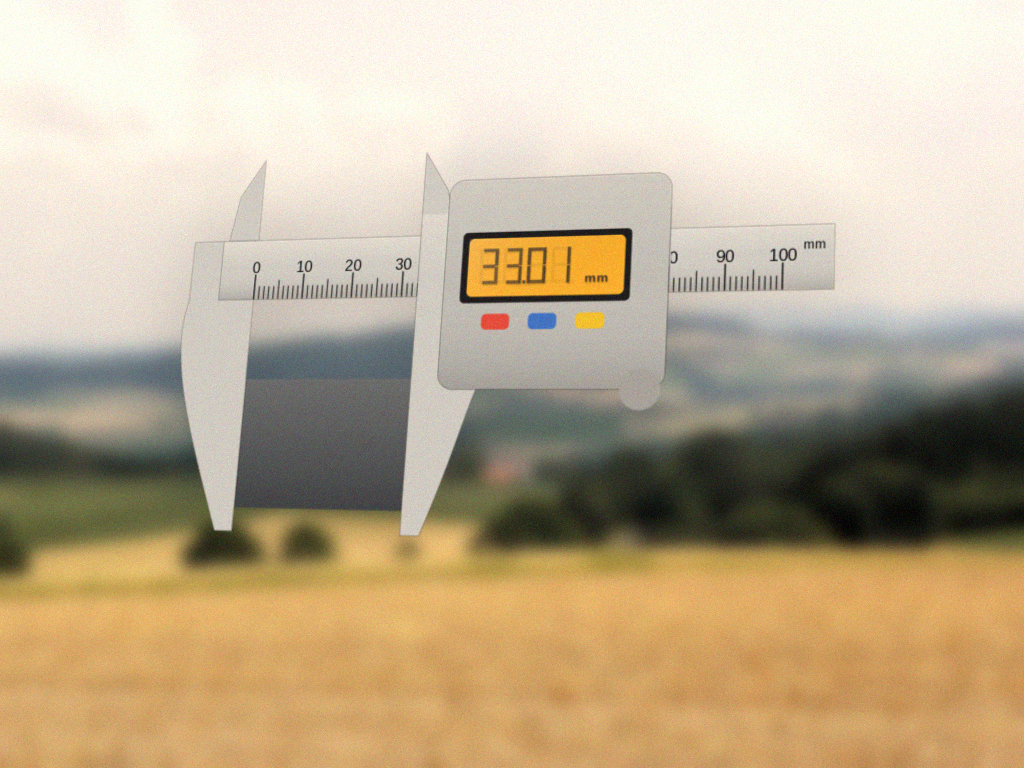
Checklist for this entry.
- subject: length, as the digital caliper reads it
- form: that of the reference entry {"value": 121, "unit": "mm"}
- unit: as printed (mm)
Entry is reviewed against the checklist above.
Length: {"value": 33.01, "unit": "mm"}
